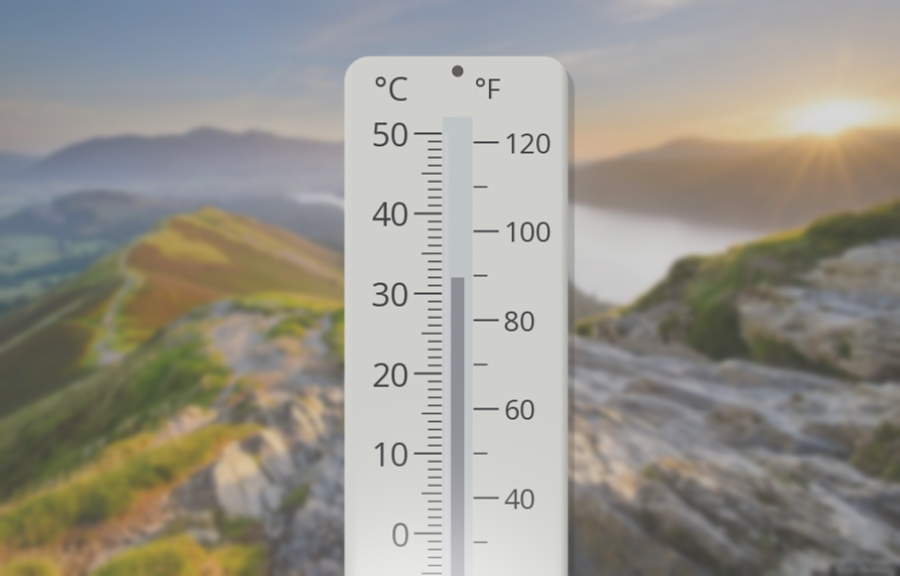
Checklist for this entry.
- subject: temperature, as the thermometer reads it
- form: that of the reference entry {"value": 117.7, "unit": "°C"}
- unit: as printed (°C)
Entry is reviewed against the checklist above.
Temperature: {"value": 32, "unit": "°C"}
